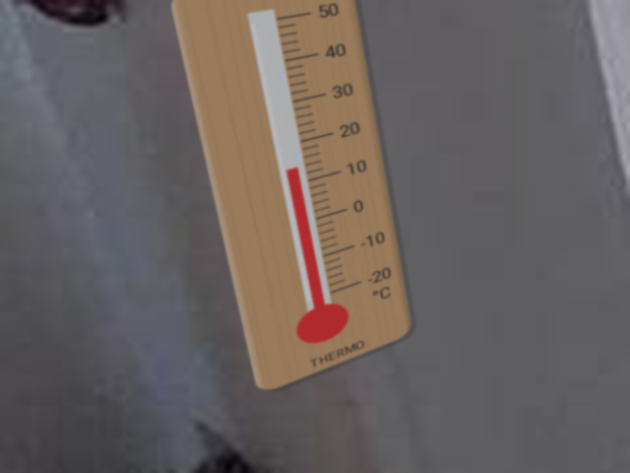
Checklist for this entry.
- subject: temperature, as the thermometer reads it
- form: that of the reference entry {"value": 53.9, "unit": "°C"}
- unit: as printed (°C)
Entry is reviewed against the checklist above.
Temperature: {"value": 14, "unit": "°C"}
